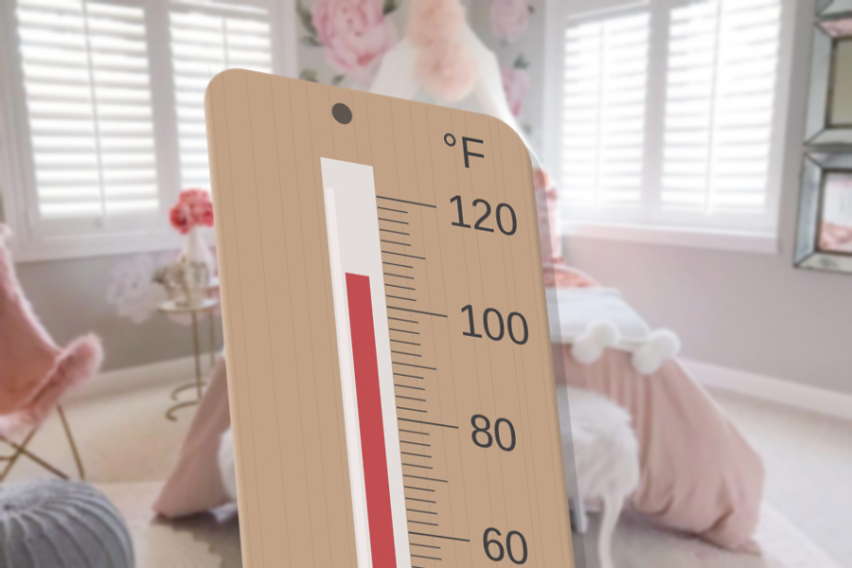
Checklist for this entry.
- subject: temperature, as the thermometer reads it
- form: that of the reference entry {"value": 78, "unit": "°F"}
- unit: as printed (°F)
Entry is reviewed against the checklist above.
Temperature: {"value": 105, "unit": "°F"}
